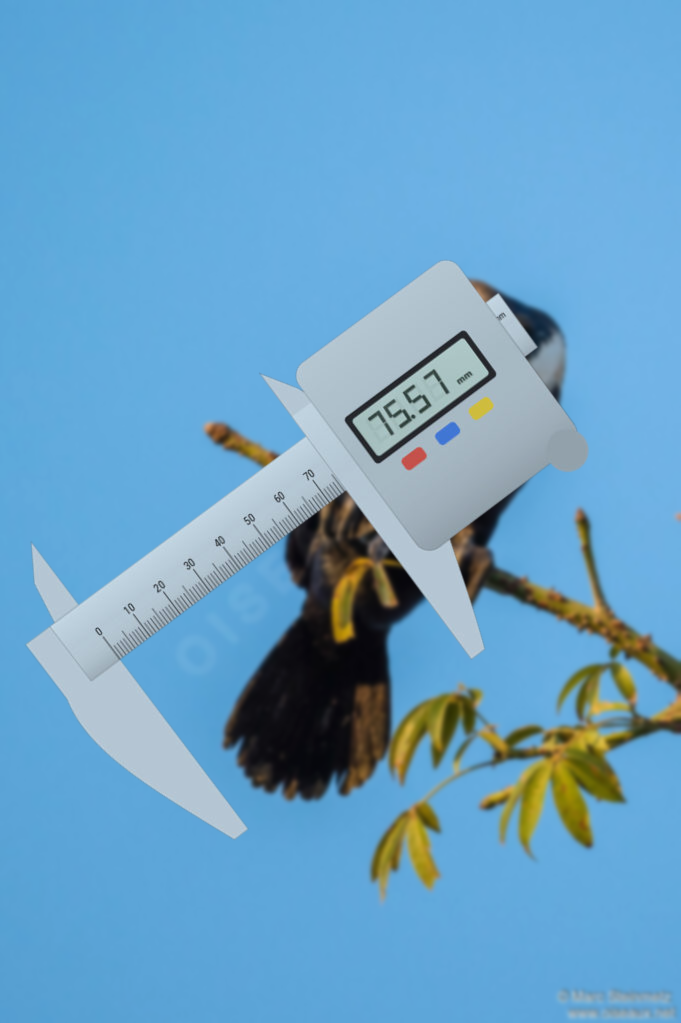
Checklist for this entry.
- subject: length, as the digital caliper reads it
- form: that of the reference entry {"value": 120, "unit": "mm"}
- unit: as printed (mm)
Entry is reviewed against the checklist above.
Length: {"value": 75.57, "unit": "mm"}
